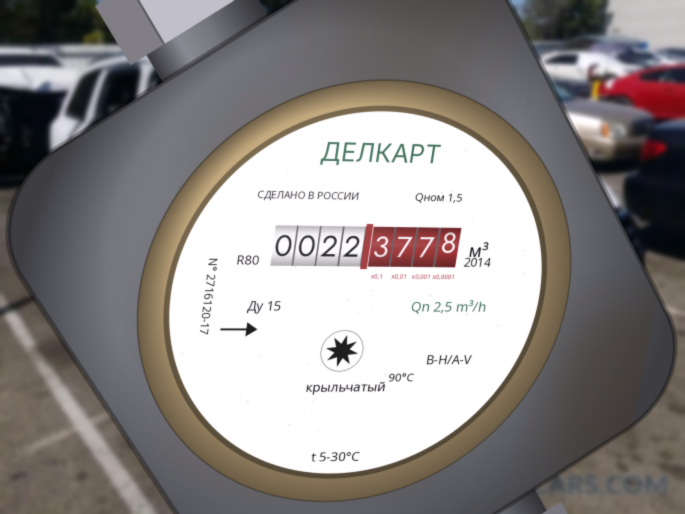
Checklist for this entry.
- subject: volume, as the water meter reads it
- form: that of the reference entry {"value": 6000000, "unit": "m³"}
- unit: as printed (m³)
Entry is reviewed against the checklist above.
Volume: {"value": 22.3778, "unit": "m³"}
